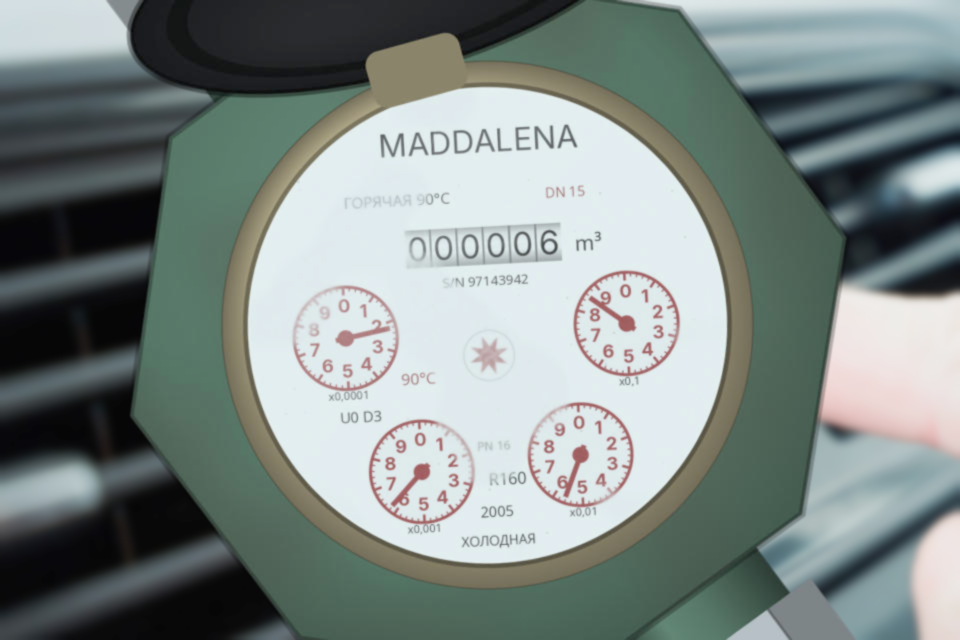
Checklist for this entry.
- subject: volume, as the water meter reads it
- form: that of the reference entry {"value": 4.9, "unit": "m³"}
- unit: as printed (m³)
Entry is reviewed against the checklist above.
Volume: {"value": 6.8562, "unit": "m³"}
